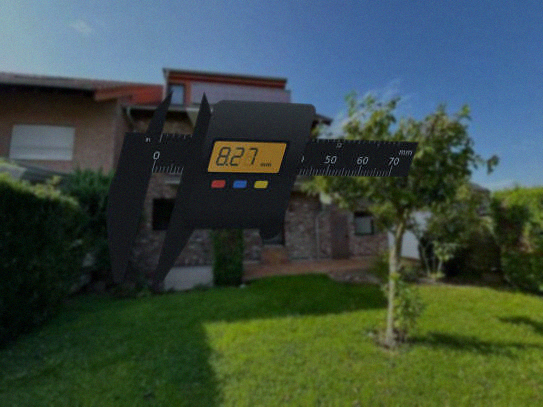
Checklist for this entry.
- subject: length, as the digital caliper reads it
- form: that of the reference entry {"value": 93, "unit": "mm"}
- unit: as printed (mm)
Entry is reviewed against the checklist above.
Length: {"value": 8.27, "unit": "mm"}
